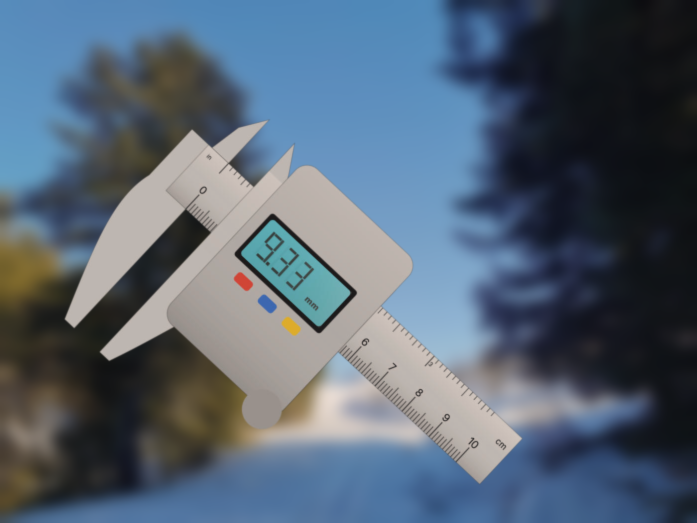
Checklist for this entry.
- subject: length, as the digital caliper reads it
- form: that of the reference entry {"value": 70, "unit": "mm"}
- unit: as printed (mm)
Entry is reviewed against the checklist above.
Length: {"value": 9.33, "unit": "mm"}
